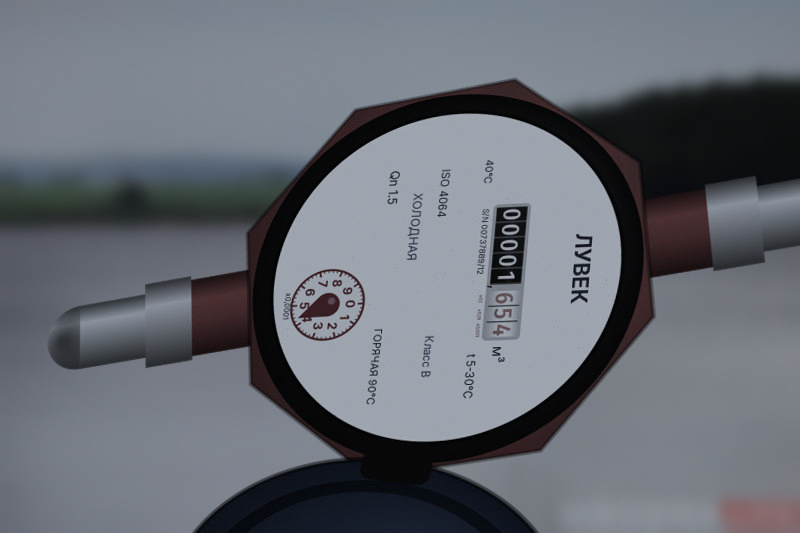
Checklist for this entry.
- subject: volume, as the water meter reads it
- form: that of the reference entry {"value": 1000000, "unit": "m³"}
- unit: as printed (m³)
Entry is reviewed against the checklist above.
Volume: {"value": 1.6544, "unit": "m³"}
